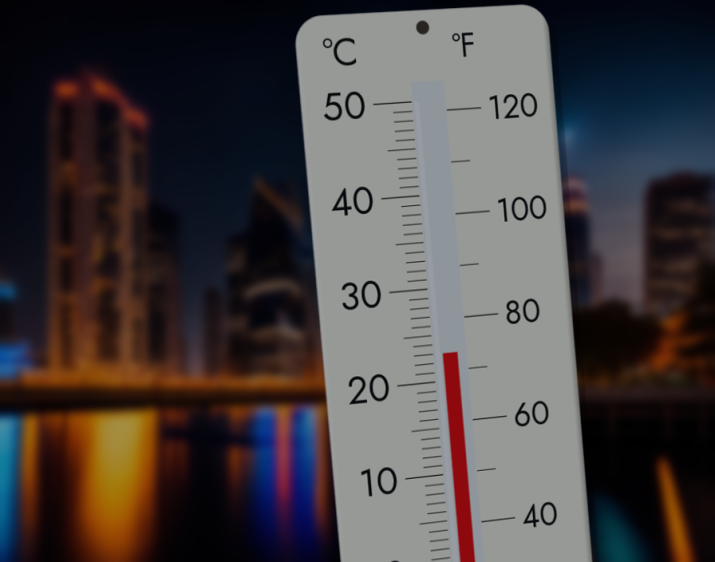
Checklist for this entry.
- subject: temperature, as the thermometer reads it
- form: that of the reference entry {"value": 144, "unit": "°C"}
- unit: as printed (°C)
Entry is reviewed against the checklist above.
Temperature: {"value": 23, "unit": "°C"}
